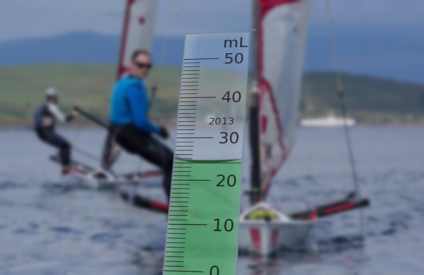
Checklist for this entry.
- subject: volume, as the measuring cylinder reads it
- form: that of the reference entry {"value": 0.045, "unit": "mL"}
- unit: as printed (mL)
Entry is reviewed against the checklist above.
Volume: {"value": 24, "unit": "mL"}
